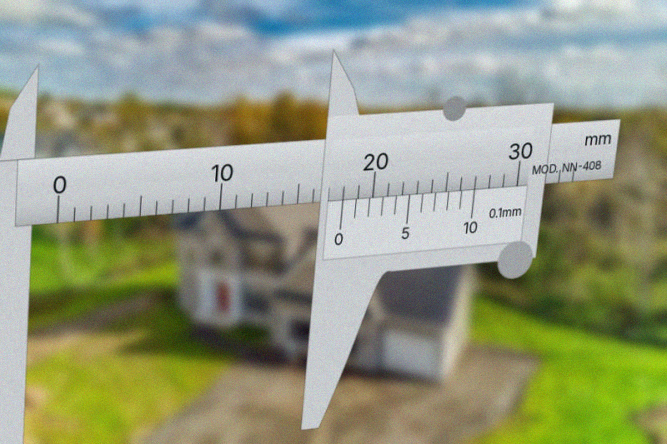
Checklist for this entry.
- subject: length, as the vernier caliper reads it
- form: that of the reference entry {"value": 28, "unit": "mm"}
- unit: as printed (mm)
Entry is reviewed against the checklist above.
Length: {"value": 18.0, "unit": "mm"}
